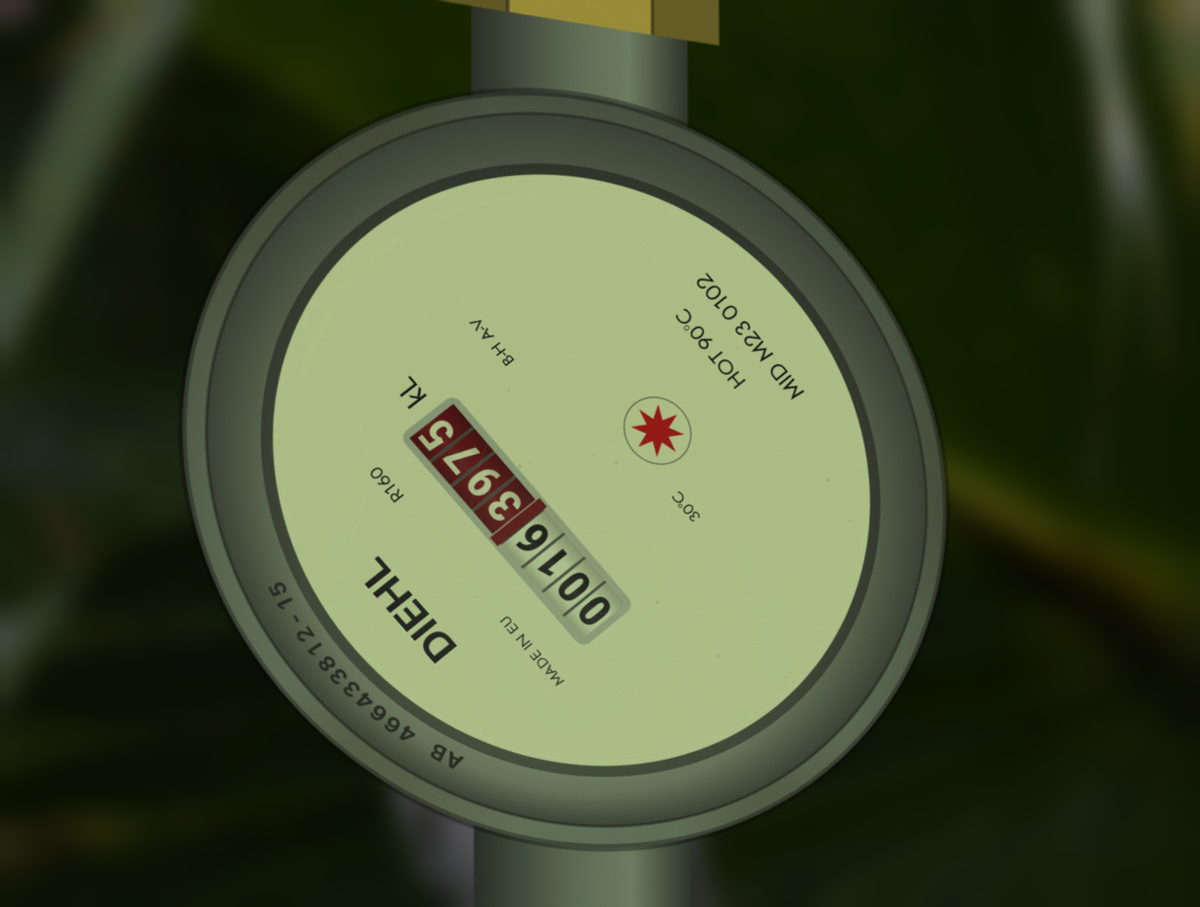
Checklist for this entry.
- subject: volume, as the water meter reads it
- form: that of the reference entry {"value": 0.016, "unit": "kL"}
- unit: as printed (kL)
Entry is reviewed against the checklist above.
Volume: {"value": 16.3975, "unit": "kL"}
